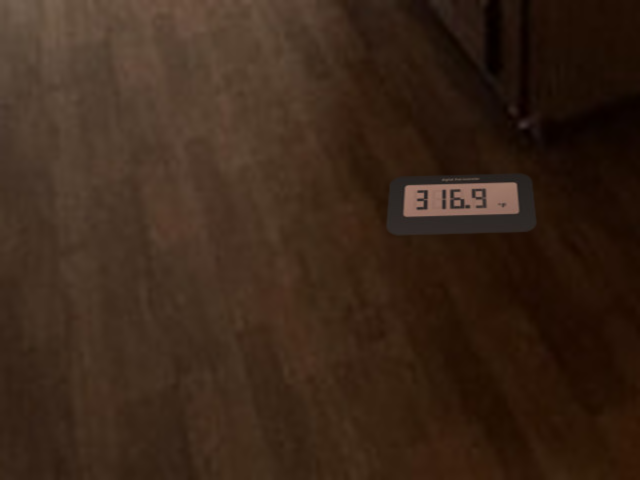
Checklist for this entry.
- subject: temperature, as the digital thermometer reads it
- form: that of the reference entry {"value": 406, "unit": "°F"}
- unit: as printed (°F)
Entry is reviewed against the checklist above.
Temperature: {"value": 316.9, "unit": "°F"}
